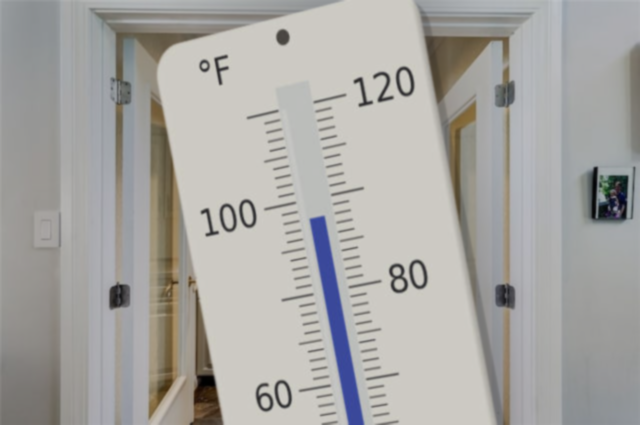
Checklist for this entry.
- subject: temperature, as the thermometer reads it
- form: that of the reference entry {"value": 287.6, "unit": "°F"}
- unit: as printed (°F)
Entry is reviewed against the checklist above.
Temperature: {"value": 96, "unit": "°F"}
